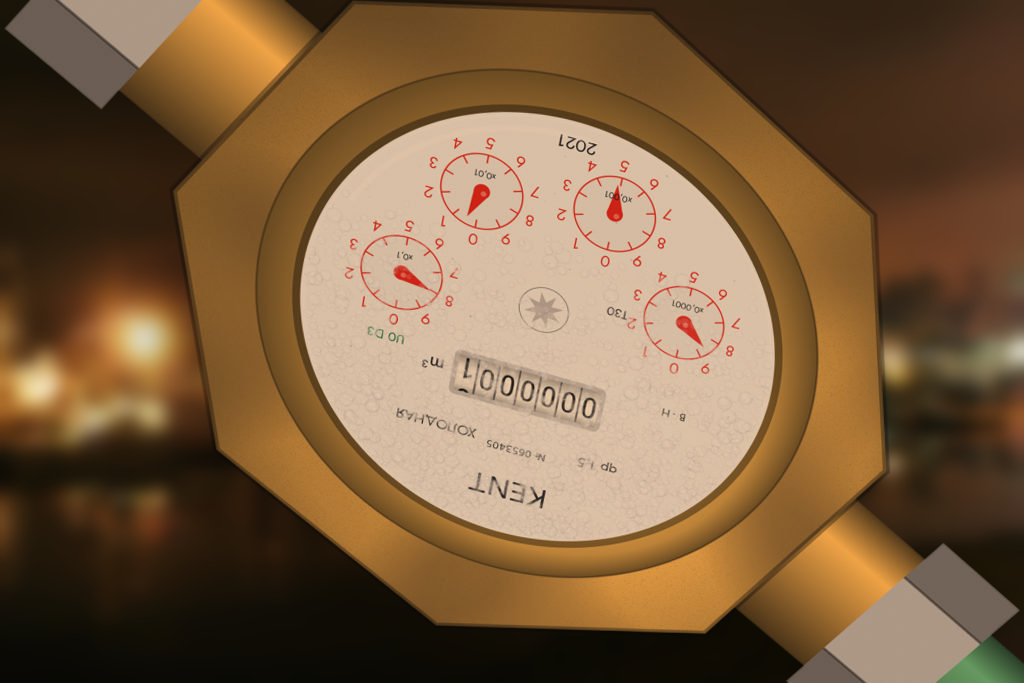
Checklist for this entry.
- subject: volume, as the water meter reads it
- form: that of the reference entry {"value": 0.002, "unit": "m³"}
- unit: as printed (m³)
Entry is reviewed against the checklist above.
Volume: {"value": 0.8048, "unit": "m³"}
